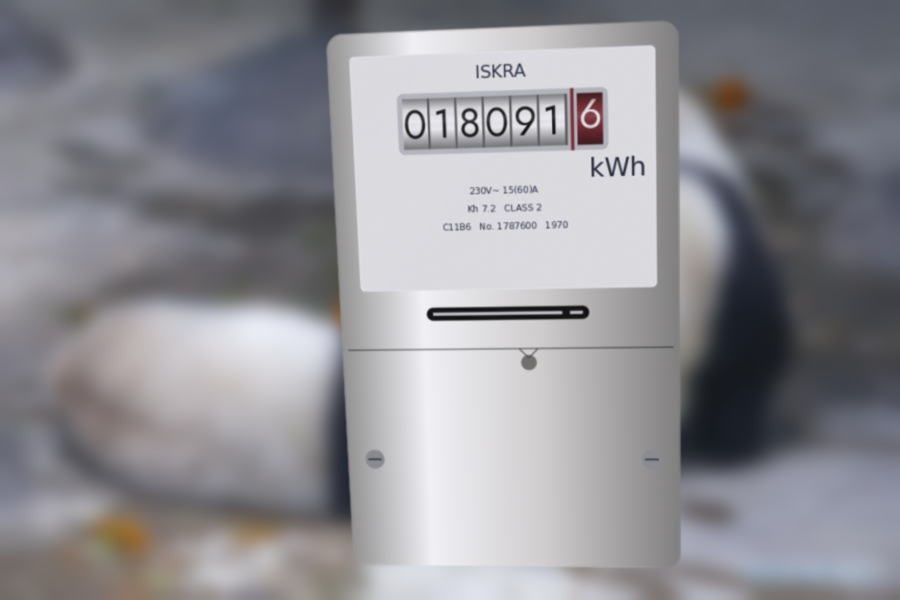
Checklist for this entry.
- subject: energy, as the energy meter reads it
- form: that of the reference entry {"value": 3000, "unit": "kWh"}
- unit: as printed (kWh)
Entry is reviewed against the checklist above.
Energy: {"value": 18091.6, "unit": "kWh"}
